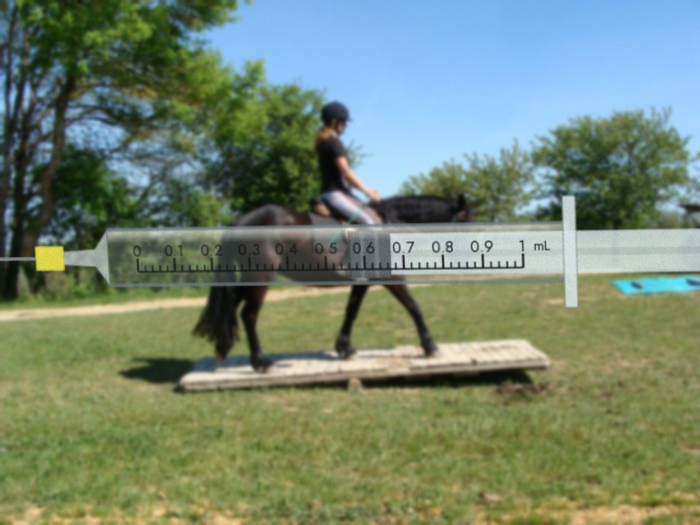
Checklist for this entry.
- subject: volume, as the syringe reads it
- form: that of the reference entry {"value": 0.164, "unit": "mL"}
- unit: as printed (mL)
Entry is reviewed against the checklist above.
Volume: {"value": 0.56, "unit": "mL"}
